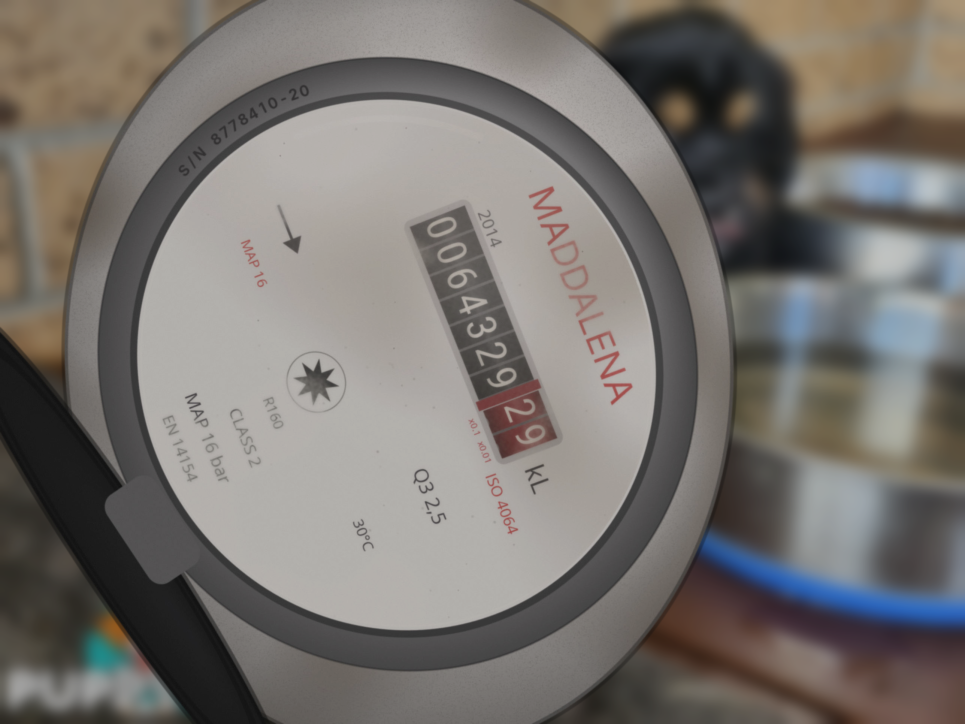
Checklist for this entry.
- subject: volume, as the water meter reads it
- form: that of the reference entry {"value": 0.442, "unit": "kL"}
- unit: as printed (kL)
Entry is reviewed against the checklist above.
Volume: {"value": 64329.29, "unit": "kL"}
